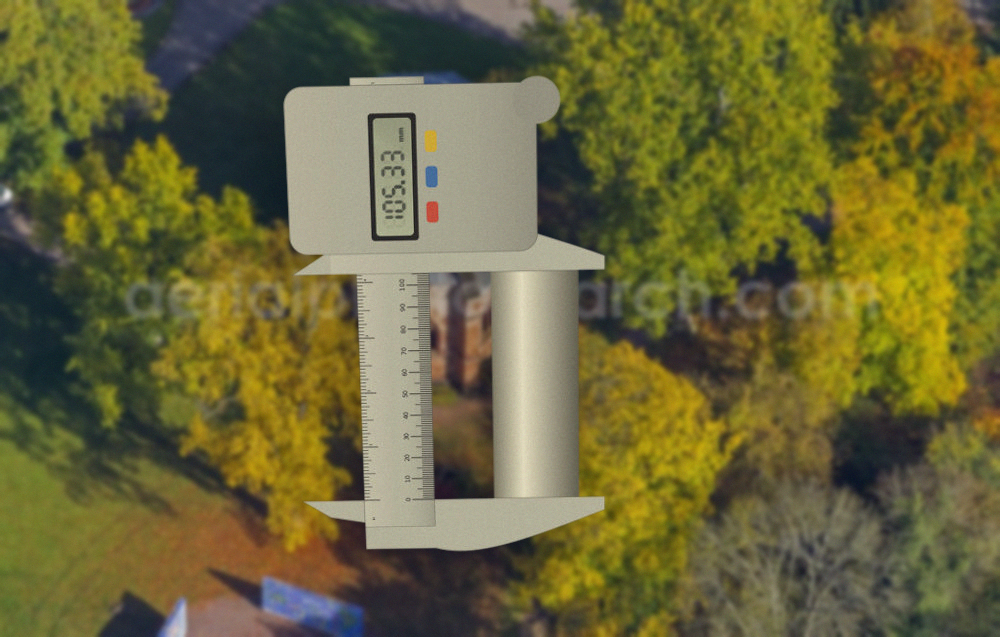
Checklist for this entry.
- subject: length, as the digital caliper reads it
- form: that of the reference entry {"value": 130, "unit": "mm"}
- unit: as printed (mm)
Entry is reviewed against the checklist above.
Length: {"value": 105.33, "unit": "mm"}
